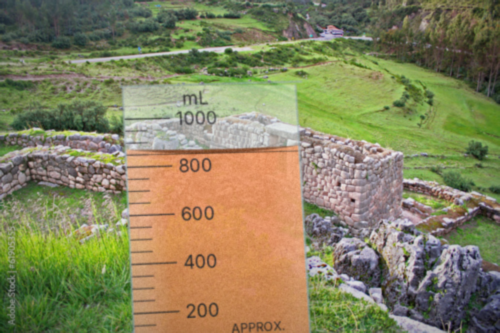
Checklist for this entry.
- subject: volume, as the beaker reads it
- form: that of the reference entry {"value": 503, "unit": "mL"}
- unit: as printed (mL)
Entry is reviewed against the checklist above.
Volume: {"value": 850, "unit": "mL"}
